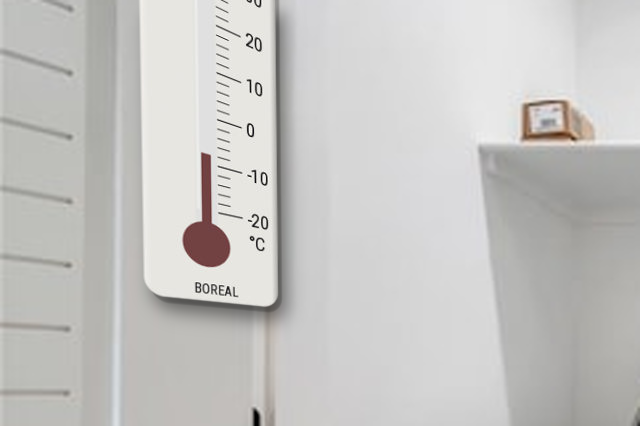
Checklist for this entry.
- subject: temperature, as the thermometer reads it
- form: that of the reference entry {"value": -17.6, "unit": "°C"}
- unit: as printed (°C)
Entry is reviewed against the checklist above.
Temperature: {"value": -8, "unit": "°C"}
